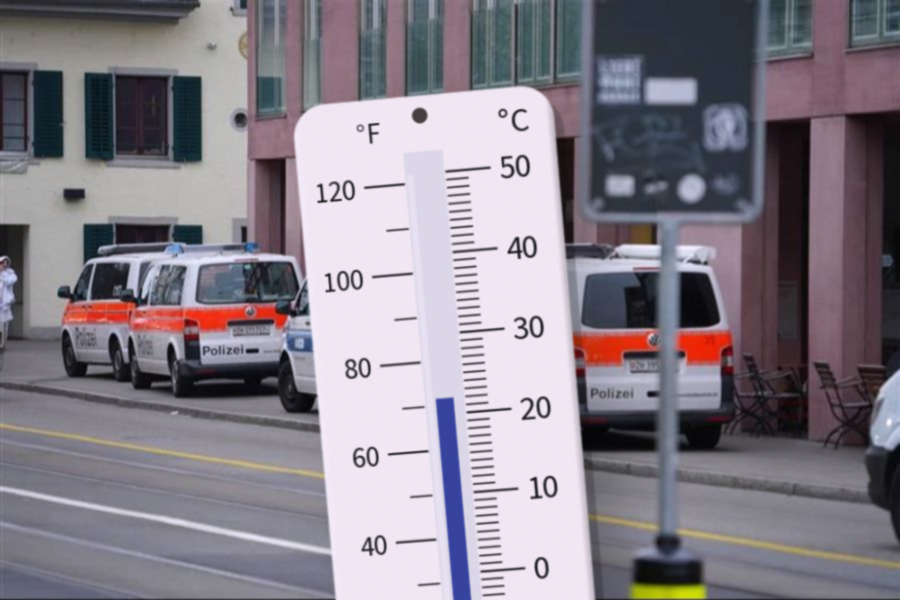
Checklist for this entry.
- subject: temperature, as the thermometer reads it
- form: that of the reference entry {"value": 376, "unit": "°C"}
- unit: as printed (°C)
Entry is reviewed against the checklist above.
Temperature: {"value": 22, "unit": "°C"}
